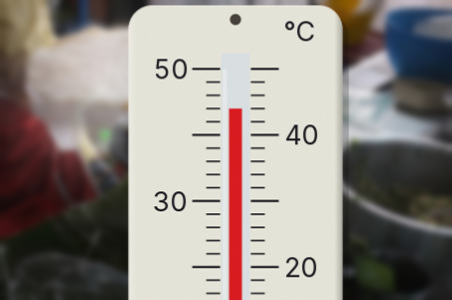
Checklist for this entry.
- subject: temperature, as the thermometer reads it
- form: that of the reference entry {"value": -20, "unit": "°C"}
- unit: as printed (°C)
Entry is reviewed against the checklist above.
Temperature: {"value": 44, "unit": "°C"}
